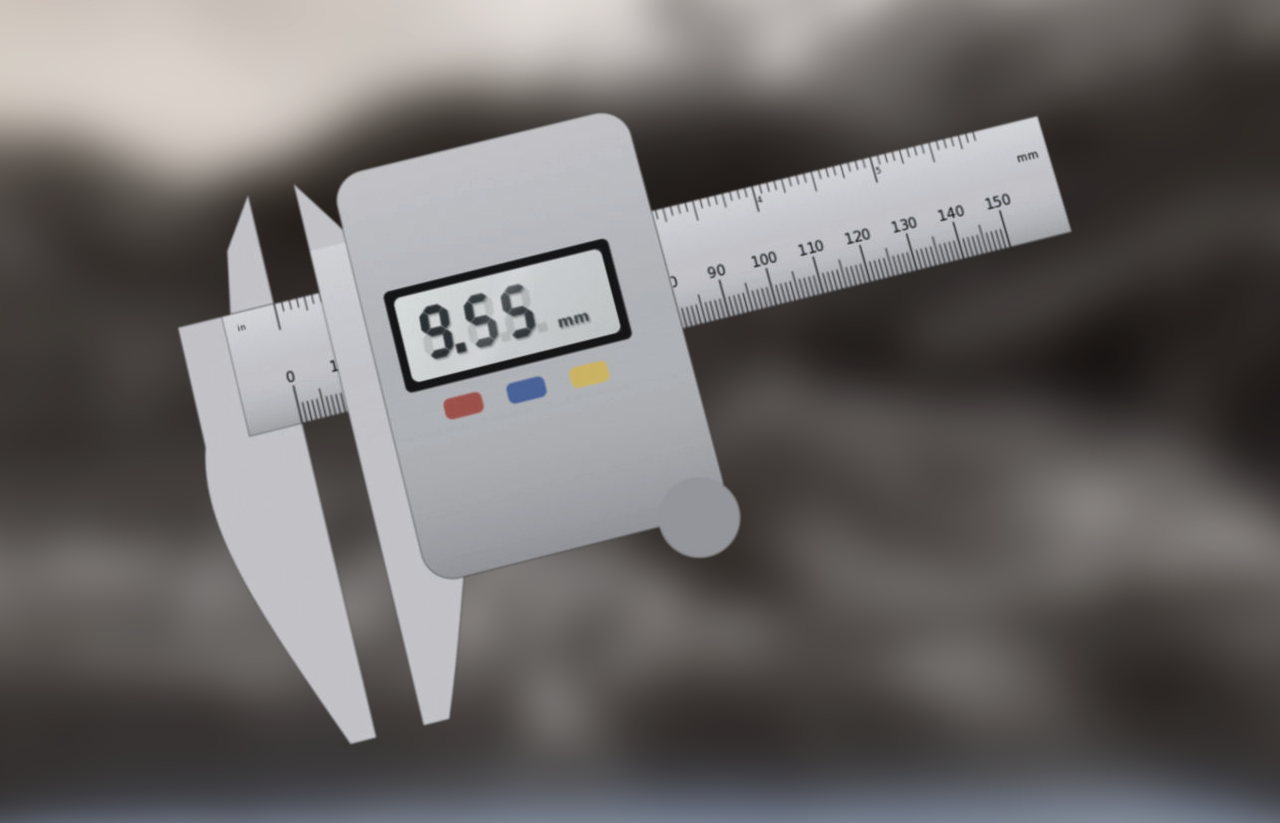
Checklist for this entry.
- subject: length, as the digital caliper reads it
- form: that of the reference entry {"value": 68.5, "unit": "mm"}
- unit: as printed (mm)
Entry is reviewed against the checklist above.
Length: {"value": 9.55, "unit": "mm"}
